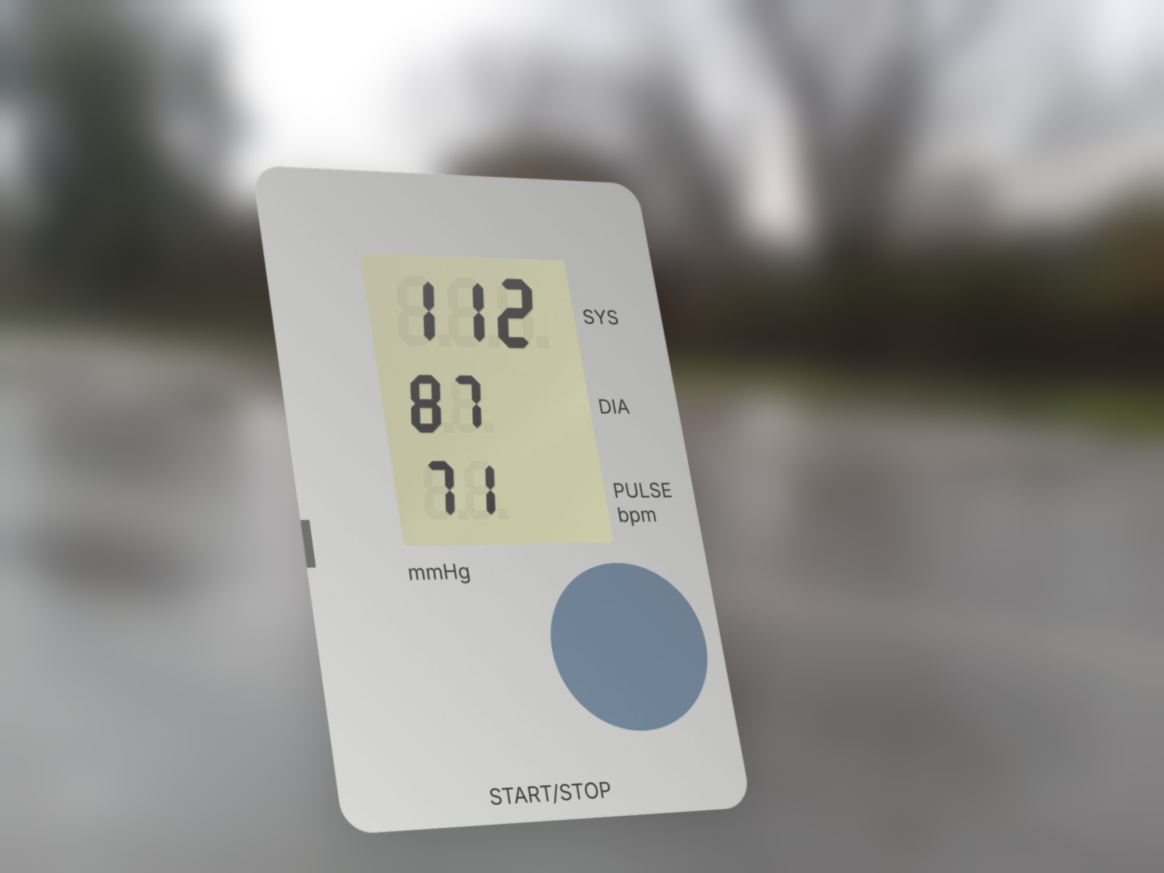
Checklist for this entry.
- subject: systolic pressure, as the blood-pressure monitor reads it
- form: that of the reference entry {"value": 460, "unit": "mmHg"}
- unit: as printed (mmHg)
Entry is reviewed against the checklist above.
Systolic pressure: {"value": 112, "unit": "mmHg"}
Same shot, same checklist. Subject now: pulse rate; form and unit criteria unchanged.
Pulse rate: {"value": 71, "unit": "bpm"}
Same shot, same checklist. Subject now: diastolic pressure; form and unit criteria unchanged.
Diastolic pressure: {"value": 87, "unit": "mmHg"}
